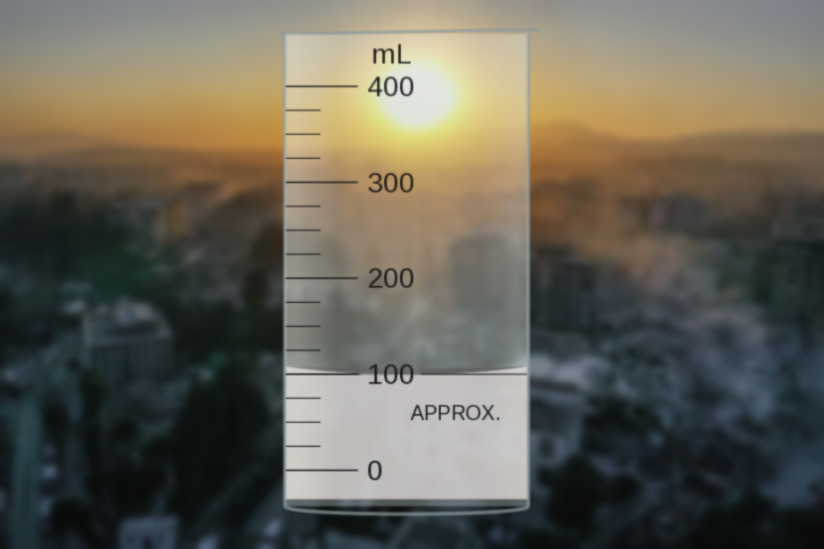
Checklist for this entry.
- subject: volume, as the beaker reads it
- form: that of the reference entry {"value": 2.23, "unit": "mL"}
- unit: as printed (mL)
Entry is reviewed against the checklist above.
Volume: {"value": 100, "unit": "mL"}
